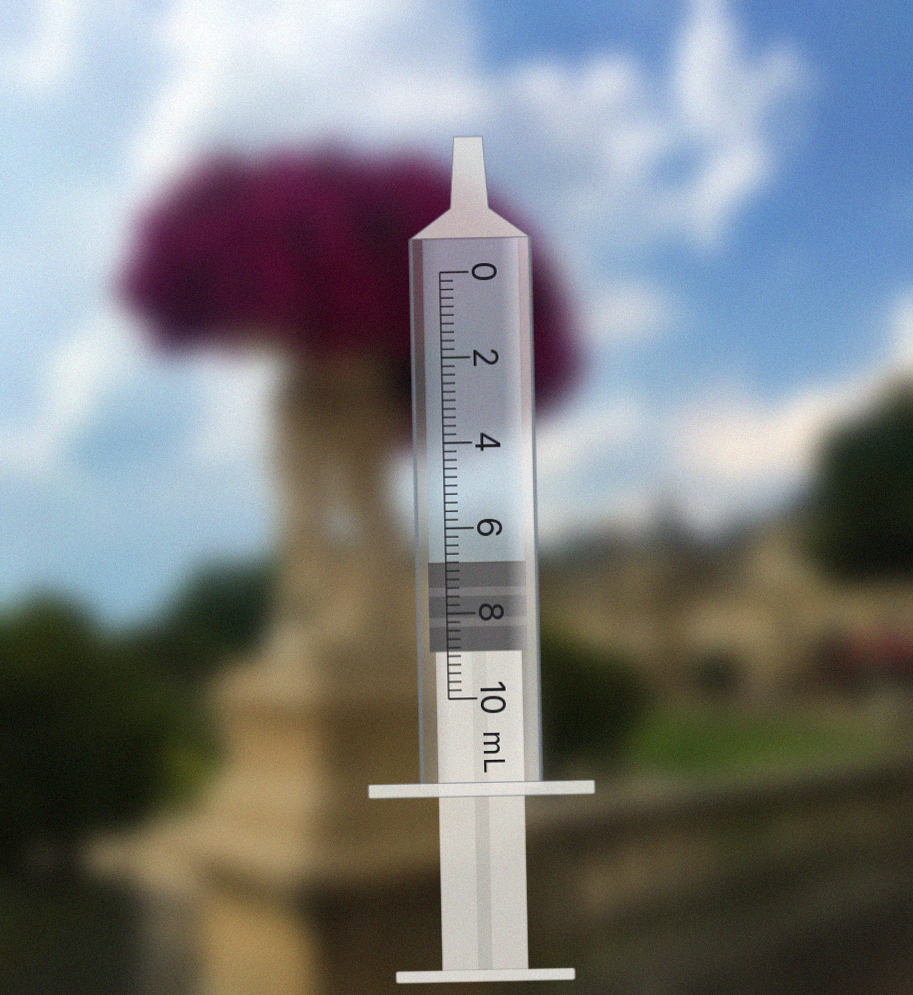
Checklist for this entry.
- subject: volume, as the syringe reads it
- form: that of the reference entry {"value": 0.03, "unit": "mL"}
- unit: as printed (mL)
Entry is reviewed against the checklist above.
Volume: {"value": 6.8, "unit": "mL"}
